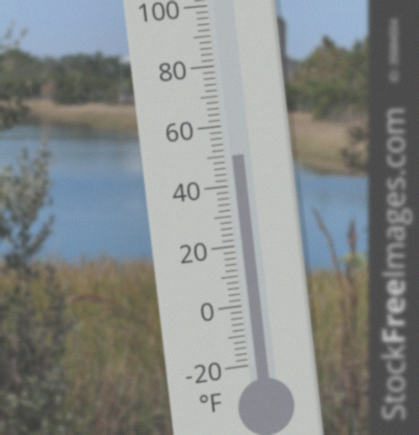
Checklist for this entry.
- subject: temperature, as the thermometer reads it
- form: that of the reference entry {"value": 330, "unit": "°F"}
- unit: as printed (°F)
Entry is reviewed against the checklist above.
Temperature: {"value": 50, "unit": "°F"}
